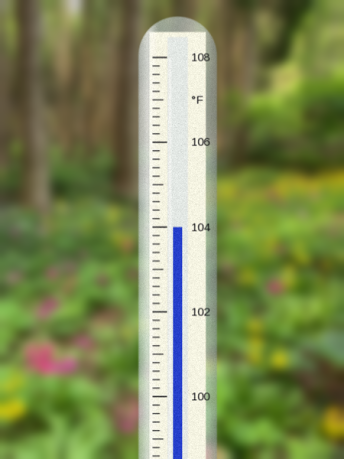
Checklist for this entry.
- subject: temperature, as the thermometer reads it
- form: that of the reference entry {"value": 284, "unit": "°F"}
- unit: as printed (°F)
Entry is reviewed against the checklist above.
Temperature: {"value": 104, "unit": "°F"}
